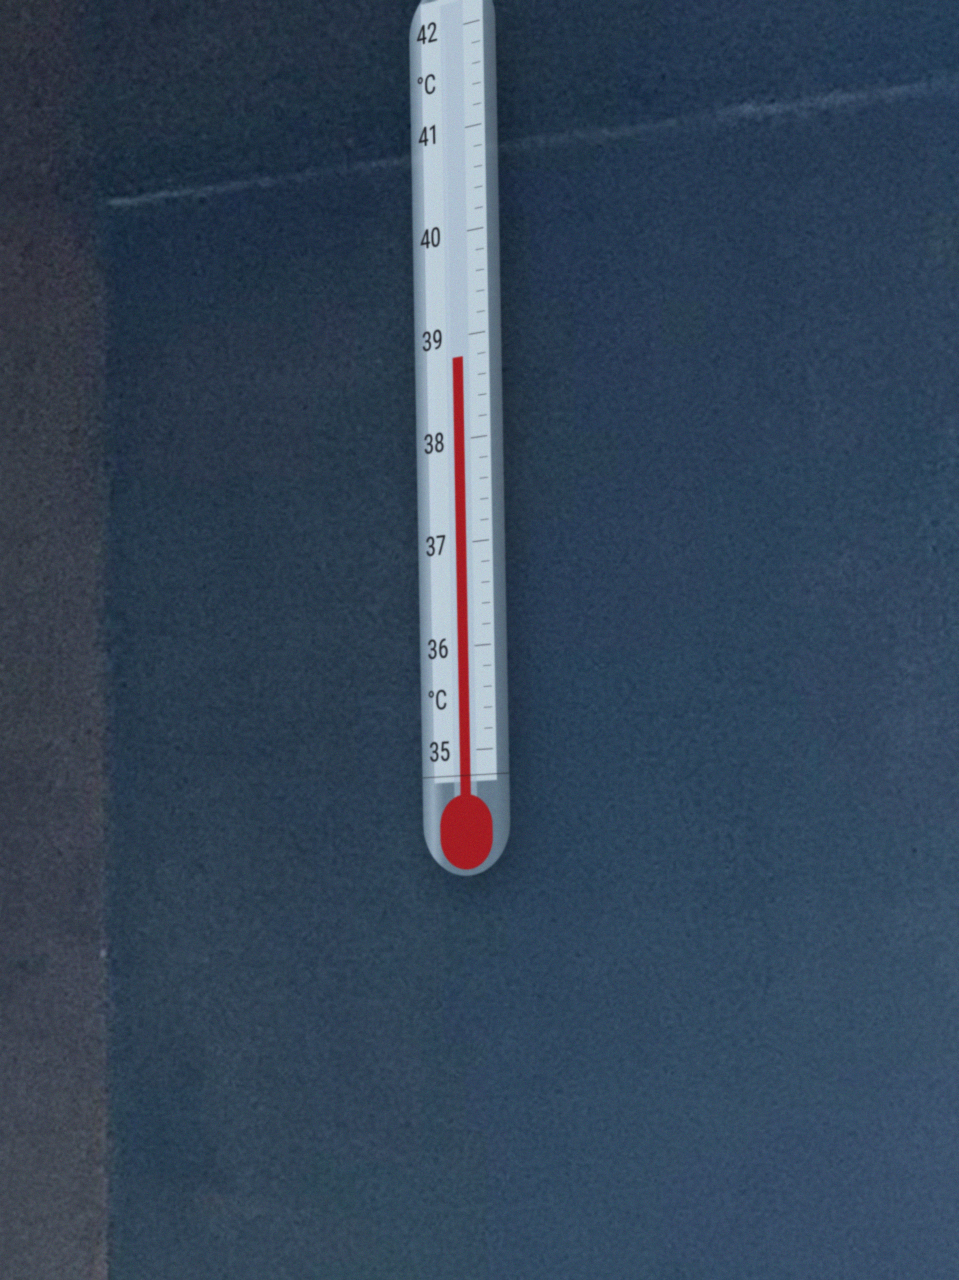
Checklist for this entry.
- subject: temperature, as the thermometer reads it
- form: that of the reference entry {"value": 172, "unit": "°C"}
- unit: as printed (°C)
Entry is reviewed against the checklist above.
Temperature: {"value": 38.8, "unit": "°C"}
